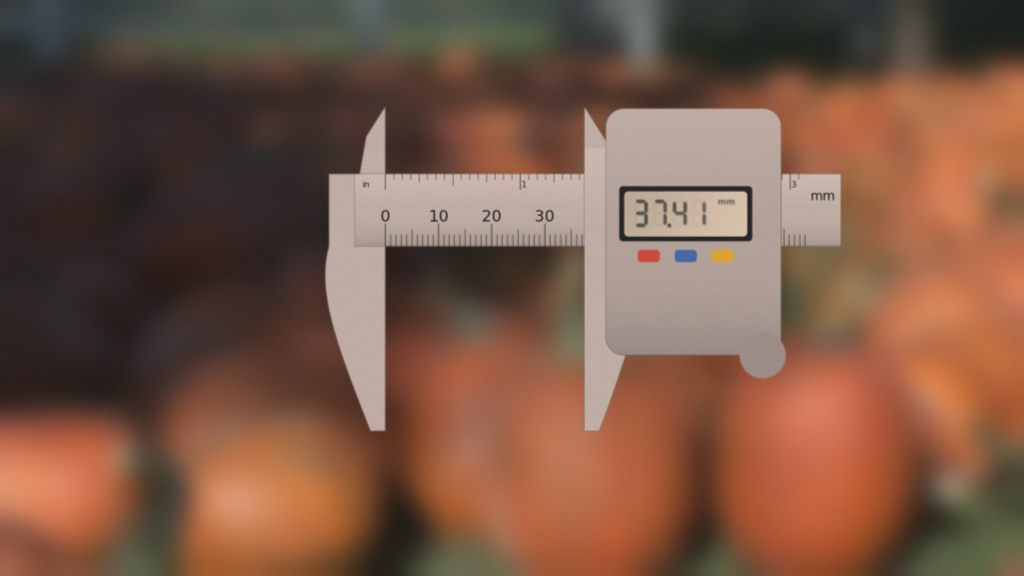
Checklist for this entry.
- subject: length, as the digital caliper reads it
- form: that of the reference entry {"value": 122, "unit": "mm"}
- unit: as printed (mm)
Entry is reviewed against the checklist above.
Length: {"value": 37.41, "unit": "mm"}
